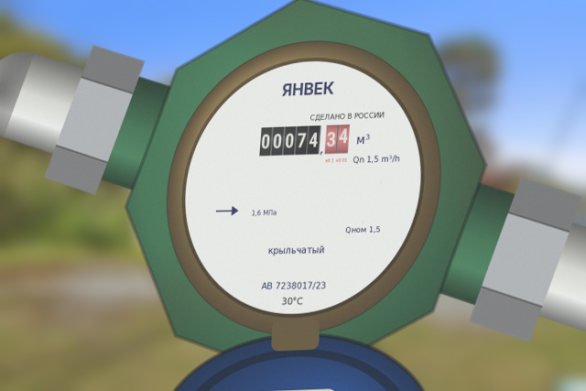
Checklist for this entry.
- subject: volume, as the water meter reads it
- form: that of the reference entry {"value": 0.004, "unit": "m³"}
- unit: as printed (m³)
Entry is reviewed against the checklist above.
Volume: {"value": 74.34, "unit": "m³"}
